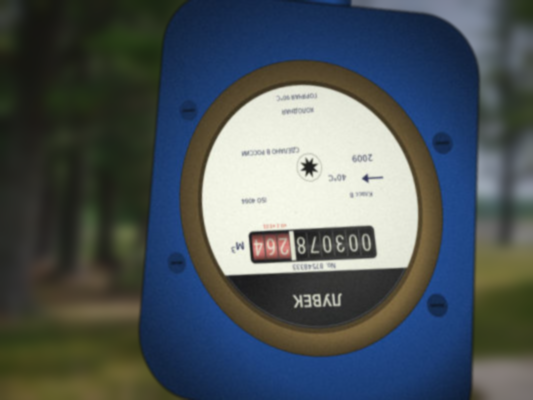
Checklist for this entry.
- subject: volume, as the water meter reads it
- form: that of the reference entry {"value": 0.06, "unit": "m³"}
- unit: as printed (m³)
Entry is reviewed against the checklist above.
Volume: {"value": 3078.264, "unit": "m³"}
